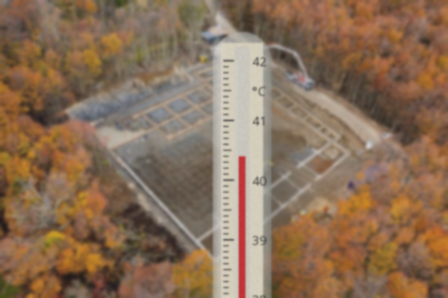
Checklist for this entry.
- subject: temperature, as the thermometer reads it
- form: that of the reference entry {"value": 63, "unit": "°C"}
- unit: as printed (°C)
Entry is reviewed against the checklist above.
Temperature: {"value": 40.4, "unit": "°C"}
